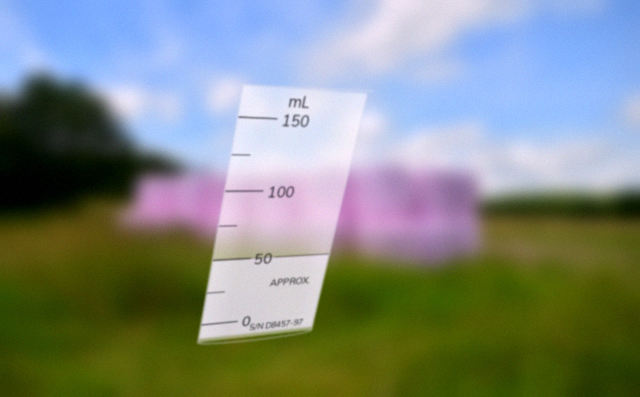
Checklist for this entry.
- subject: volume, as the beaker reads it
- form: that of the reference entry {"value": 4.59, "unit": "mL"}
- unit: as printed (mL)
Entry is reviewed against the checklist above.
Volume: {"value": 50, "unit": "mL"}
